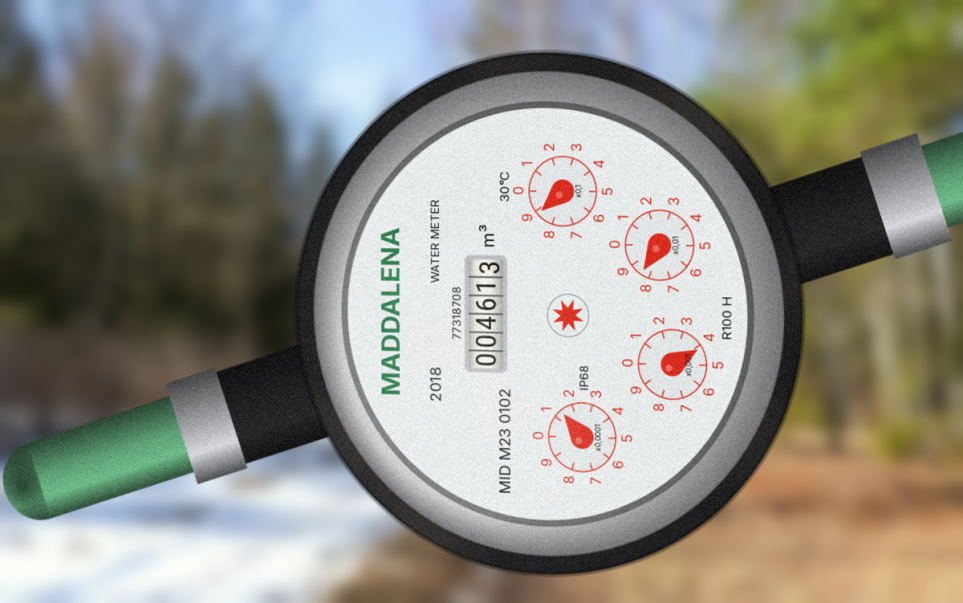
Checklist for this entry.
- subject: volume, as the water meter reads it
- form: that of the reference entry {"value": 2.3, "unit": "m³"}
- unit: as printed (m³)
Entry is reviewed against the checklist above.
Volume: {"value": 4612.8841, "unit": "m³"}
